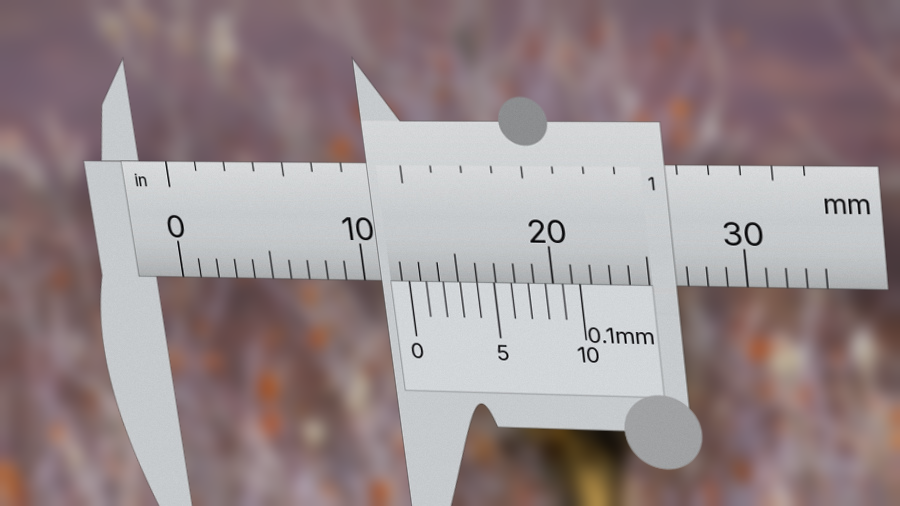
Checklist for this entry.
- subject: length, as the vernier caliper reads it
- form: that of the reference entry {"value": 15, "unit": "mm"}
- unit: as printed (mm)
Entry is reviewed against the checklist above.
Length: {"value": 12.4, "unit": "mm"}
